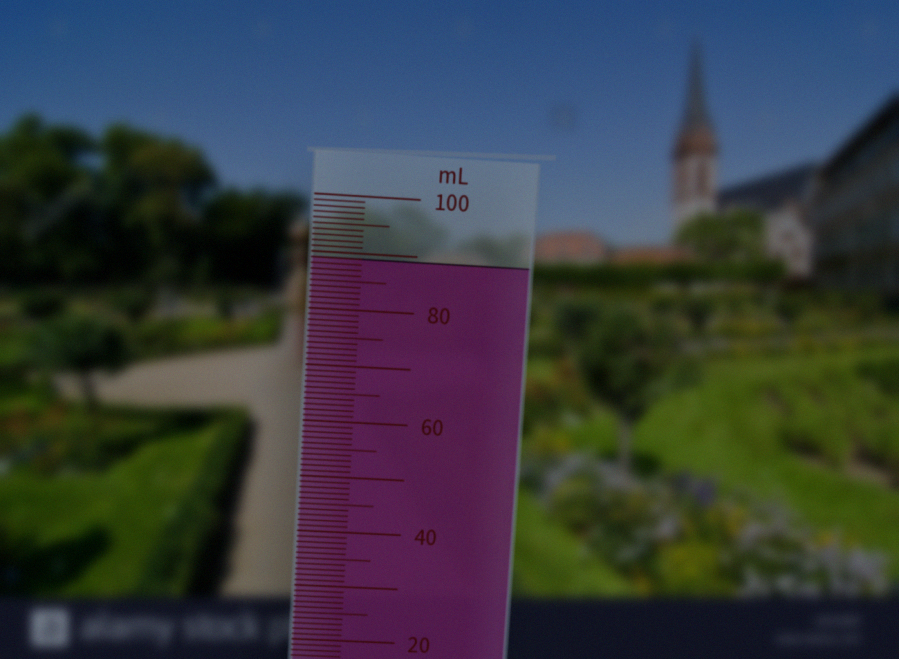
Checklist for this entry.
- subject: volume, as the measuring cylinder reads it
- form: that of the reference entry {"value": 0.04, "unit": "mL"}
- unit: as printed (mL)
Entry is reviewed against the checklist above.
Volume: {"value": 89, "unit": "mL"}
